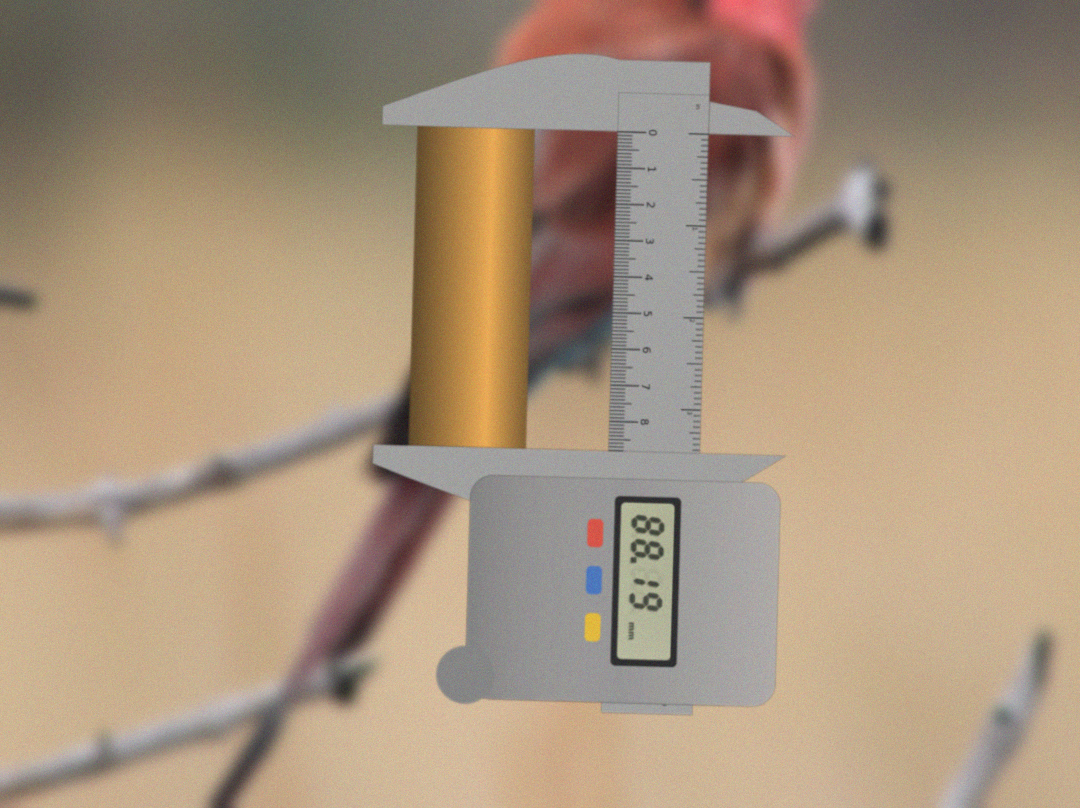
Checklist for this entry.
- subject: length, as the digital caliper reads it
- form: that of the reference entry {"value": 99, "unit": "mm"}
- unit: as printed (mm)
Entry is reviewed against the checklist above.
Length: {"value": 88.19, "unit": "mm"}
